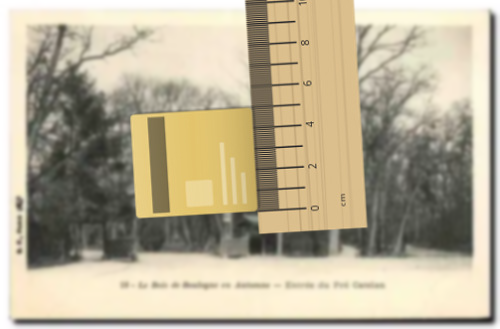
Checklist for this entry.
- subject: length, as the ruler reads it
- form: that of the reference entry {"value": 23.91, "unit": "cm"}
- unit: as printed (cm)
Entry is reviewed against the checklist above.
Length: {"value": 5, "unit": "cm"}
